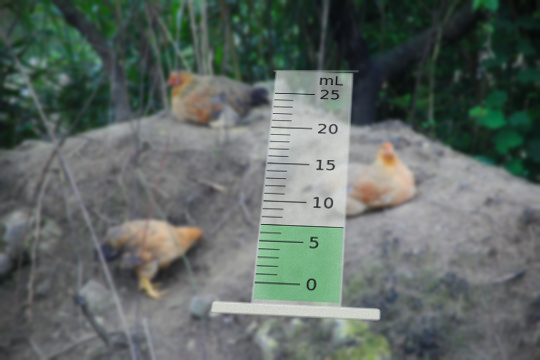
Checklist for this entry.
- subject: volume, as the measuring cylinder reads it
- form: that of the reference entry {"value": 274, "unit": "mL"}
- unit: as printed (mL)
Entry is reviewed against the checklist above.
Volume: {"value": 7, "unit": "mL"}
